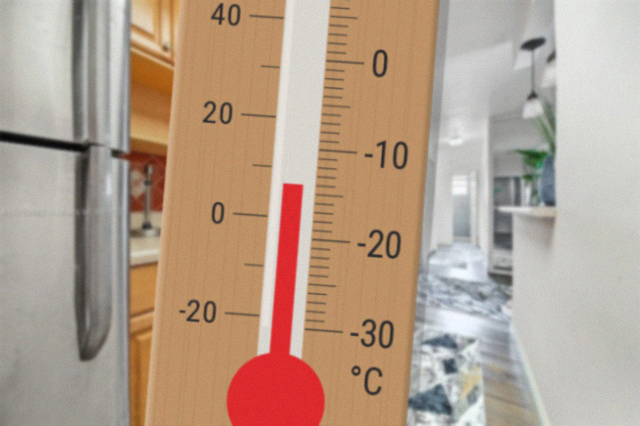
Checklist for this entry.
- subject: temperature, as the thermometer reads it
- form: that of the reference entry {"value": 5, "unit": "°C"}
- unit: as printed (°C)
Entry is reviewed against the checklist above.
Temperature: {"value": -14, "unit": "°C"}
